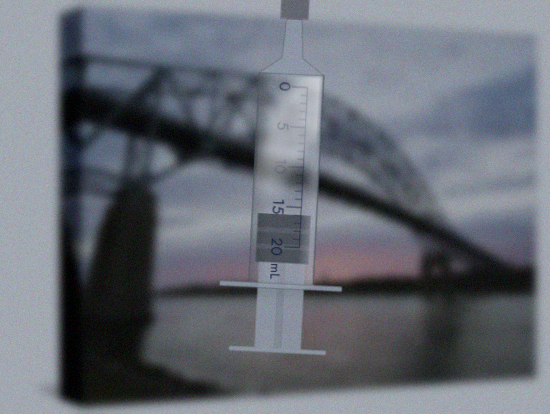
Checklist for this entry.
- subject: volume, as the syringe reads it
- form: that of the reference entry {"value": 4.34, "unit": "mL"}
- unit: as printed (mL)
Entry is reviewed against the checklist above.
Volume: {"value": 16, "unit": "mL"}
